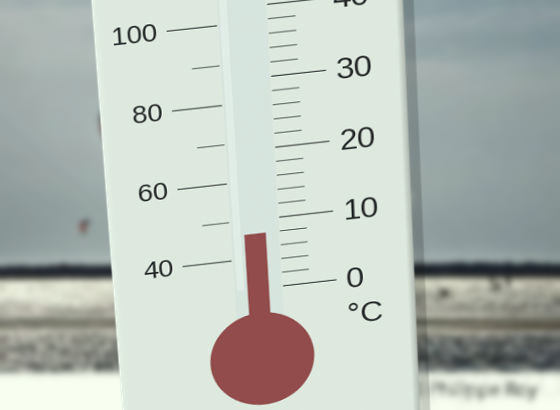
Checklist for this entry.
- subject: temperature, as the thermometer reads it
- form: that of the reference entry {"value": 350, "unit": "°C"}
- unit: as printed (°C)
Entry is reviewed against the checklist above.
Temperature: {"value": 8, "unit": "°C"}
